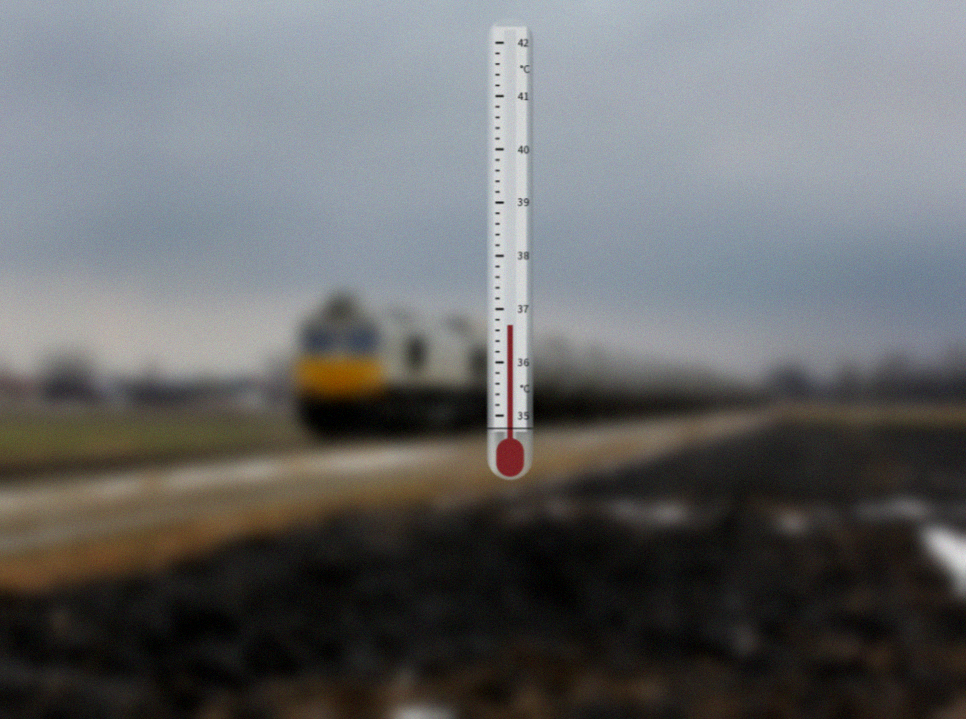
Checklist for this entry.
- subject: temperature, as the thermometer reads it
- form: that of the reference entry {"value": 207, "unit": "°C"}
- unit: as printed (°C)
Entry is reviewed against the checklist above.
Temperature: {"value": 36.7, "unit": "°C"}
